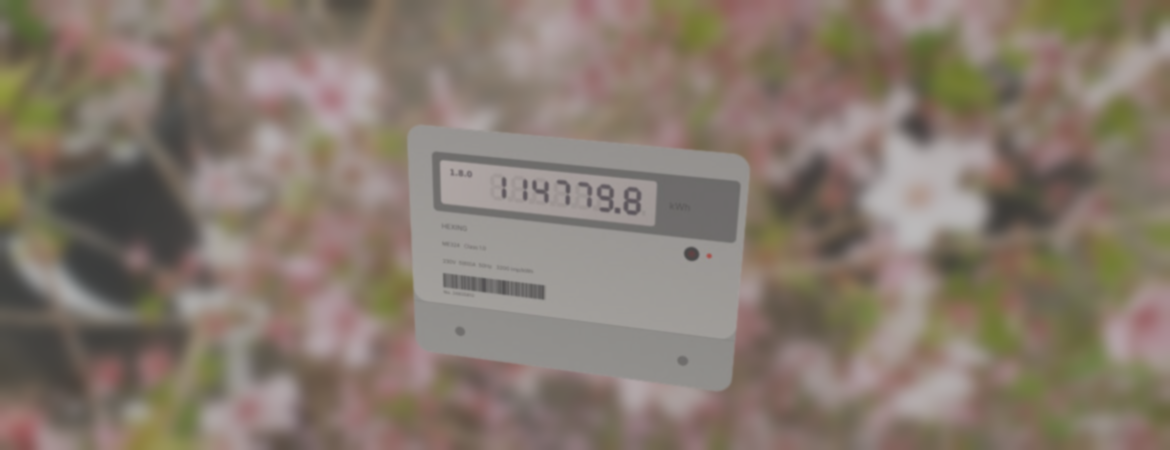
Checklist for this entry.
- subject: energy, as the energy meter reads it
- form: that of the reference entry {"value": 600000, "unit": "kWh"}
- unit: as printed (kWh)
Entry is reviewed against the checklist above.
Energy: {"value": 114779.8, "unit": "kWh"}
